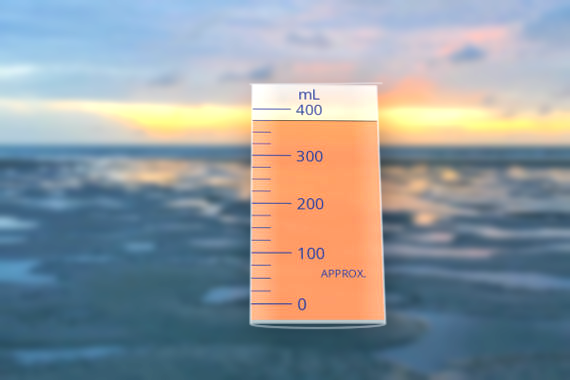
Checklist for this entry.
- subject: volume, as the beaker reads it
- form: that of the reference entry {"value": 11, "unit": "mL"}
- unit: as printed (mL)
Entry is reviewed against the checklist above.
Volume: {"value": 375, "unit": "mL"}
